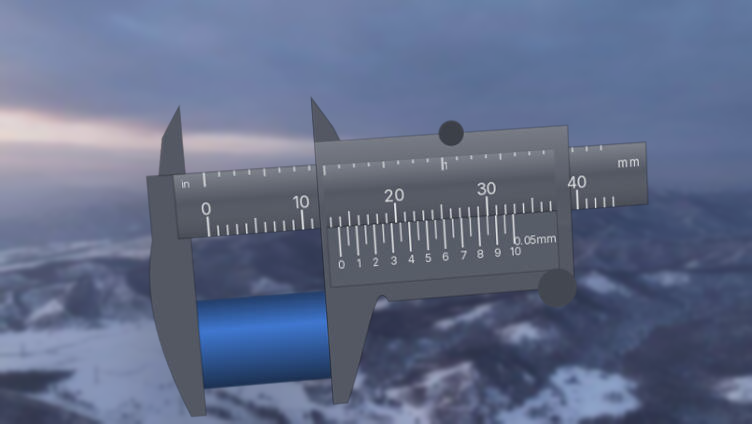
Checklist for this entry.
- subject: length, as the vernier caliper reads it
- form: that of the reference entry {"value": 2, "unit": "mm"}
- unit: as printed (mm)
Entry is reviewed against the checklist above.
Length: {"value": 13.8, "unit": "mm"}
